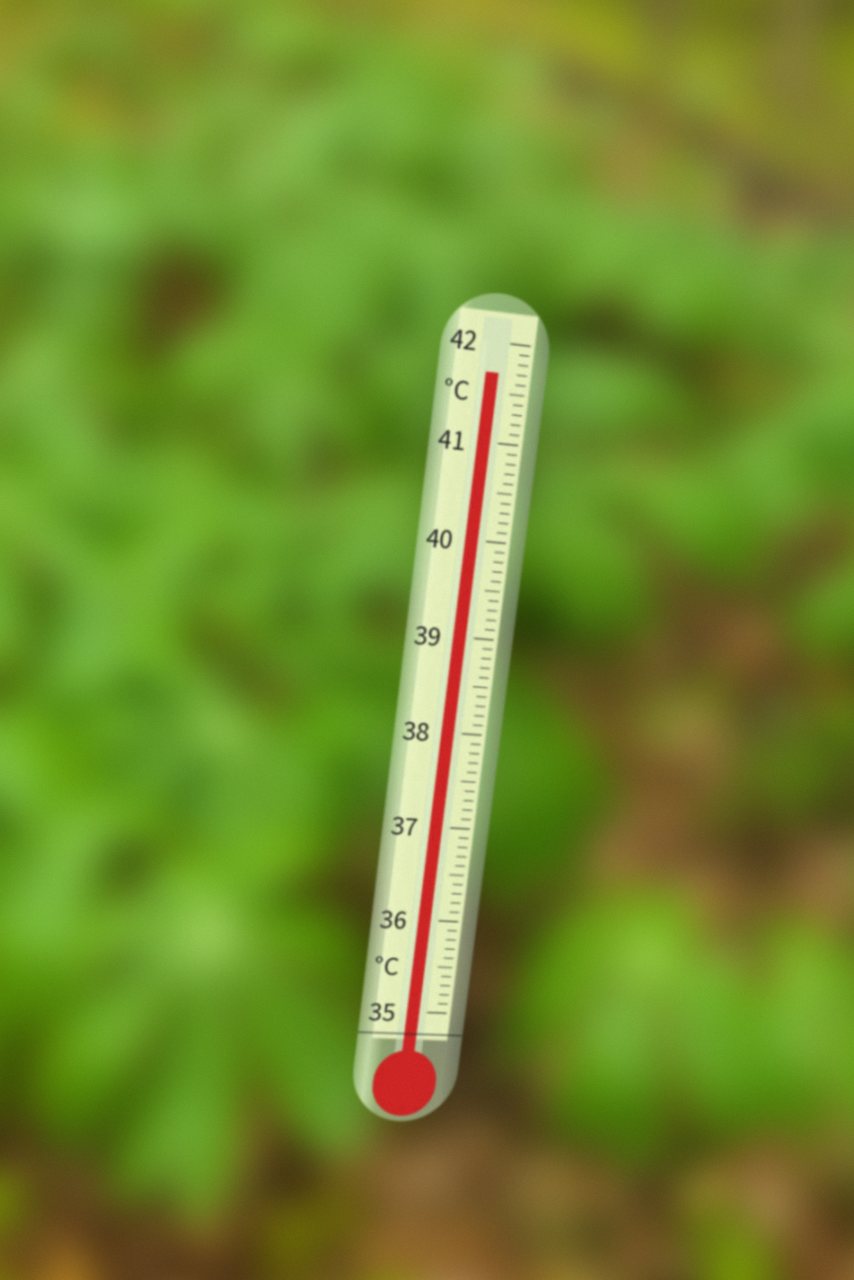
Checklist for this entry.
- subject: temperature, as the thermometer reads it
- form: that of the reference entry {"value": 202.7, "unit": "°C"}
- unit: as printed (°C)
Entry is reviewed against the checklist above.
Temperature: {"value": 41.7, "unit": "°C"}
